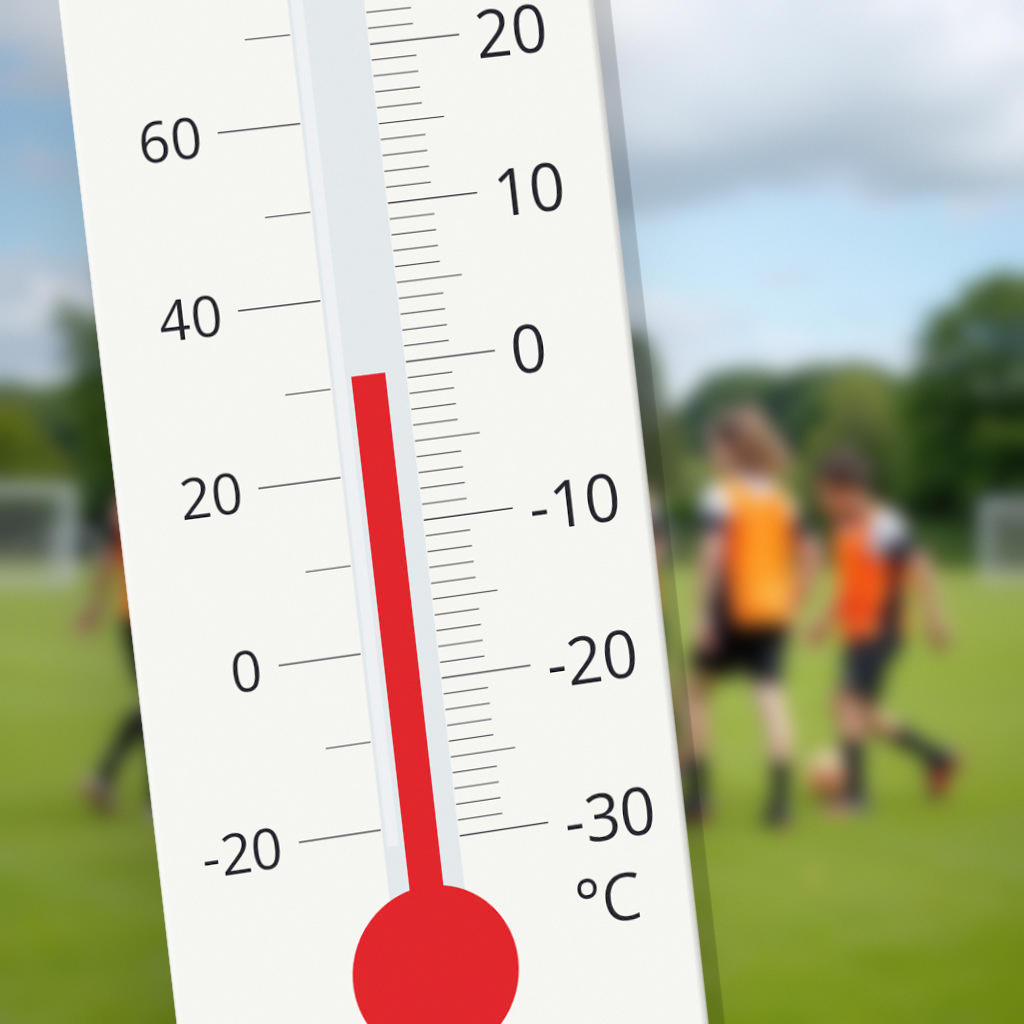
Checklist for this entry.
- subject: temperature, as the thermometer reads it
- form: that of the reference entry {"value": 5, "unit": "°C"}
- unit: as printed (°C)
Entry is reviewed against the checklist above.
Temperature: {"value": -0.5, "unit": "°C"}
